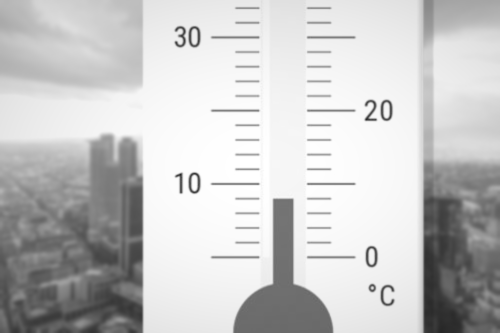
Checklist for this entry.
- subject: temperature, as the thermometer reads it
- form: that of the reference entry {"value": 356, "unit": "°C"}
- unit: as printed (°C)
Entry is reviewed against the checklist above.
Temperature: {"value": 8, "unit": "°C"}
